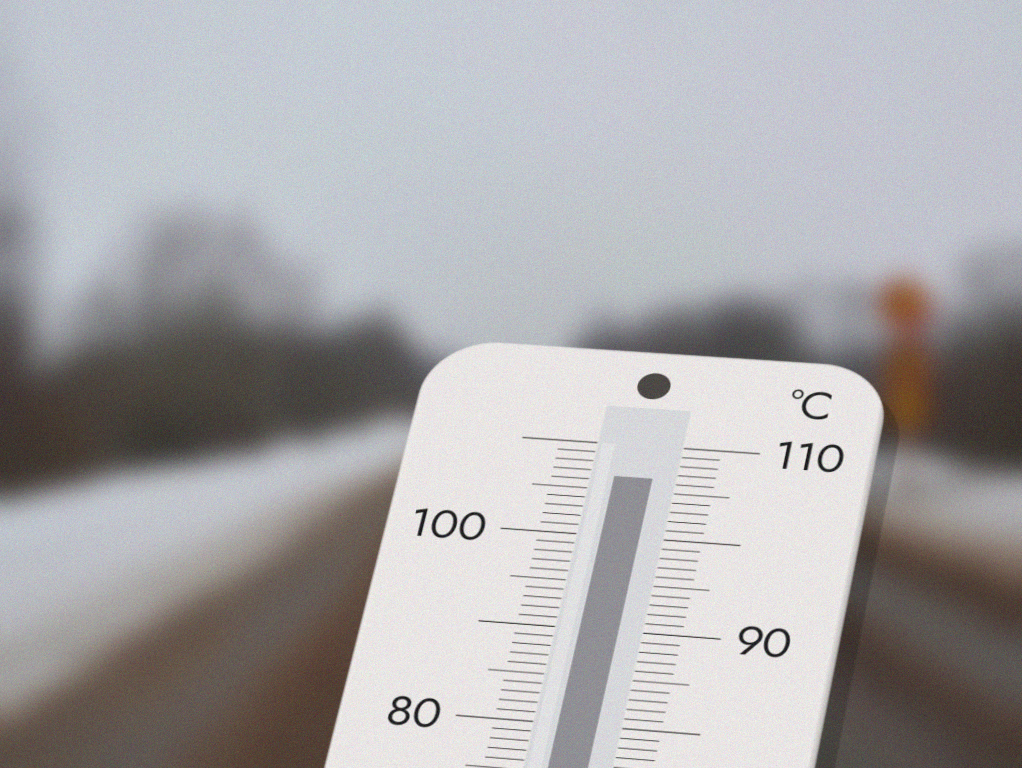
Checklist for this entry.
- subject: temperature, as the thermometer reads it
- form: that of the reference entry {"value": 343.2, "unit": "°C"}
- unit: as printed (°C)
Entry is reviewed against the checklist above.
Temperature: {"value": 106.5, "unit": "°C"}
